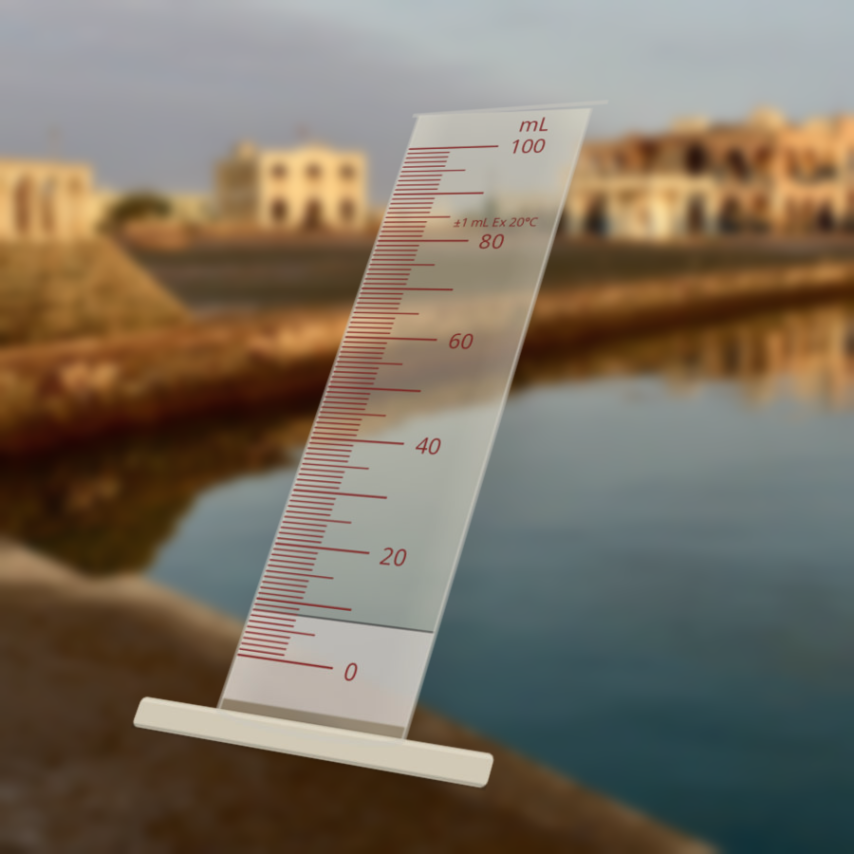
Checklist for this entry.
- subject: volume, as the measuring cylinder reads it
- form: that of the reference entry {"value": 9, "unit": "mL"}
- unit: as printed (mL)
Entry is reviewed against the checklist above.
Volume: {"value": 8, "unit": "mL"}
